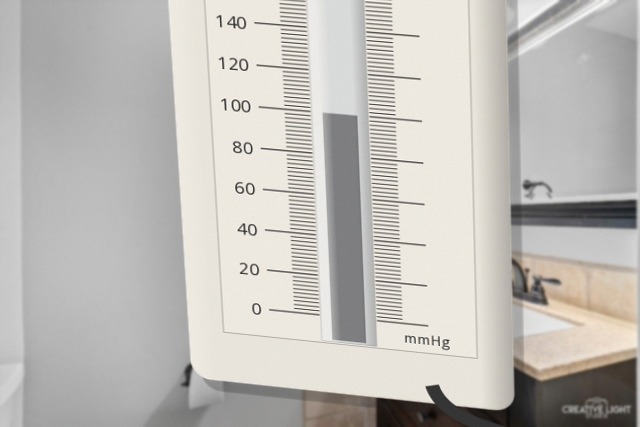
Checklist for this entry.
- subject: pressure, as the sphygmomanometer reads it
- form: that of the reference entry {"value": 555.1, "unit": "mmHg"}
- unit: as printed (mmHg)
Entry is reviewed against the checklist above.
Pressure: {"value": 100, "unit": "mmHg"}
